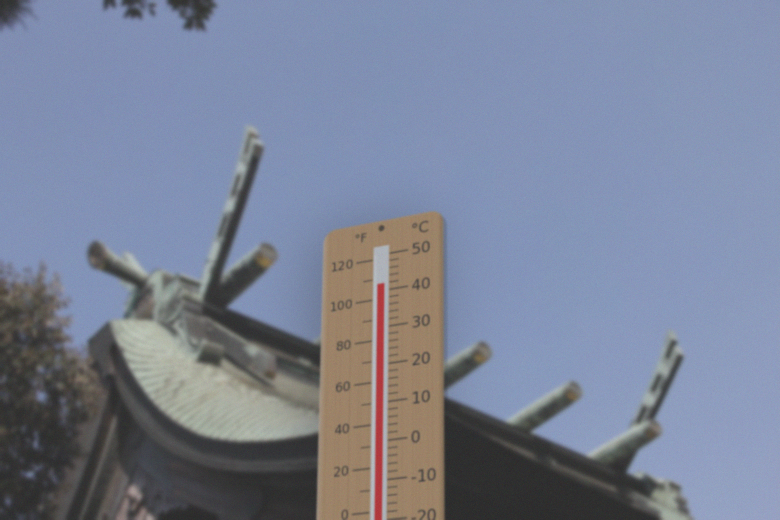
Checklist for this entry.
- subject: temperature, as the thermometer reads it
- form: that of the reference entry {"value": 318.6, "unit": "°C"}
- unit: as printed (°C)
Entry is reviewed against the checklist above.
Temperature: {"value": 42, "unit": "°C"}
